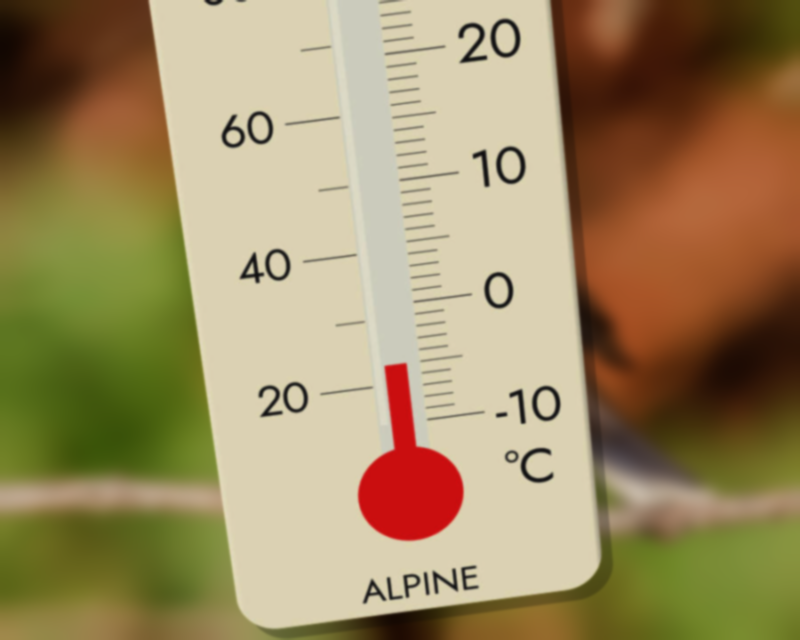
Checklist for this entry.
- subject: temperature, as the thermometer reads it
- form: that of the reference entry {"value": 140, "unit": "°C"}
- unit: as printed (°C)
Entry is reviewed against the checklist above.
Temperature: {"value": -5, "unit": "°C"}
